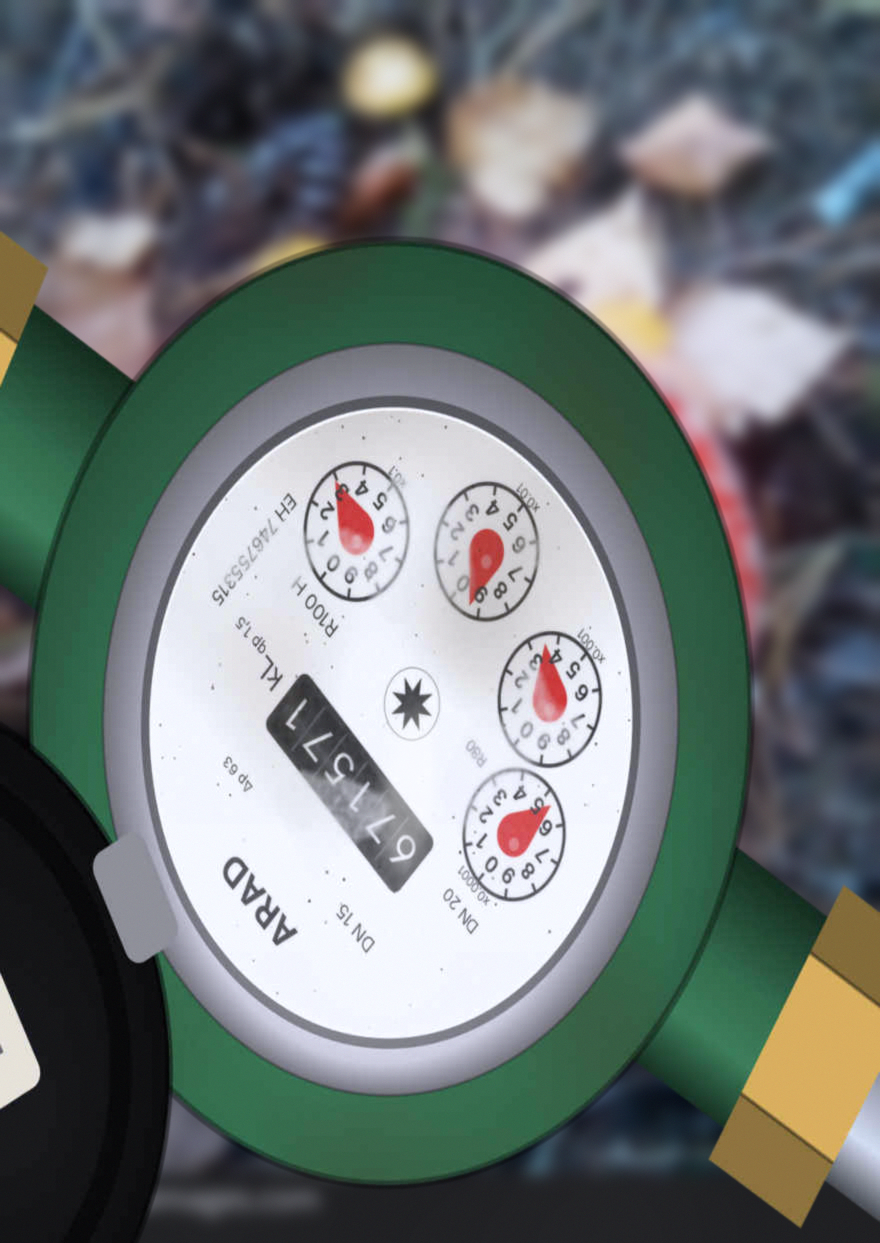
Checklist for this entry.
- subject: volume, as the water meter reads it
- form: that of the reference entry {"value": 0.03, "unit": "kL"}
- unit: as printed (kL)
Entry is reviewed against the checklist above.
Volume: {"value": 671571.2935, "unit": "kL"}
